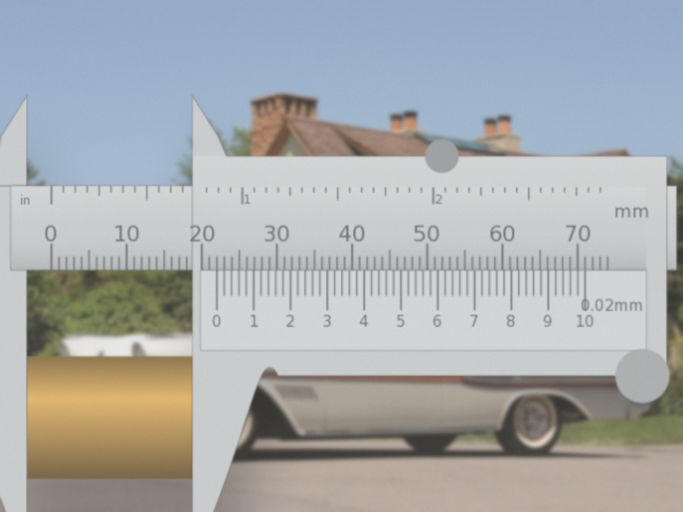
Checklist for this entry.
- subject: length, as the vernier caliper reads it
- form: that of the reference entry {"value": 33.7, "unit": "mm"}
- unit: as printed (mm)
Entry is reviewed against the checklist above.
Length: {"value": 22.0, "unit": "mm"}
